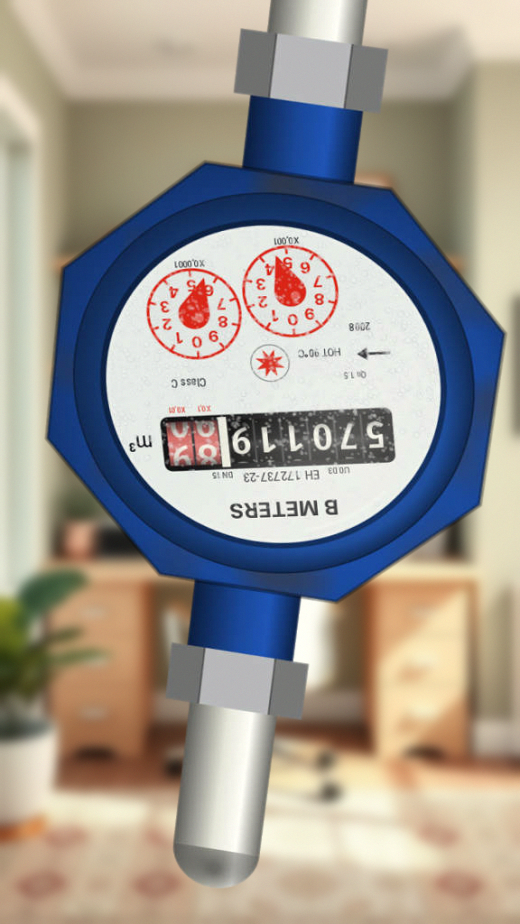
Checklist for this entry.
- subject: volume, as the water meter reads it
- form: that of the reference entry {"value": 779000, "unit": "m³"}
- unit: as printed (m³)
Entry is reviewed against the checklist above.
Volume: {"value": 570119.8945, "unit": "m³"}
